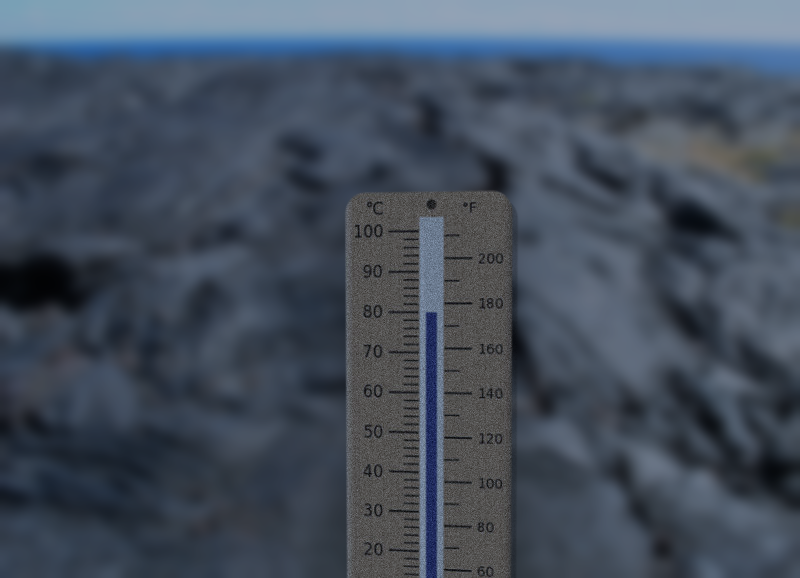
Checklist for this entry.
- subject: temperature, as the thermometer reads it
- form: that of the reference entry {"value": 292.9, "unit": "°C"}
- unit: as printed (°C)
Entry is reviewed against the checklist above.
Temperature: {"value": 80, "unit": "°C"}
